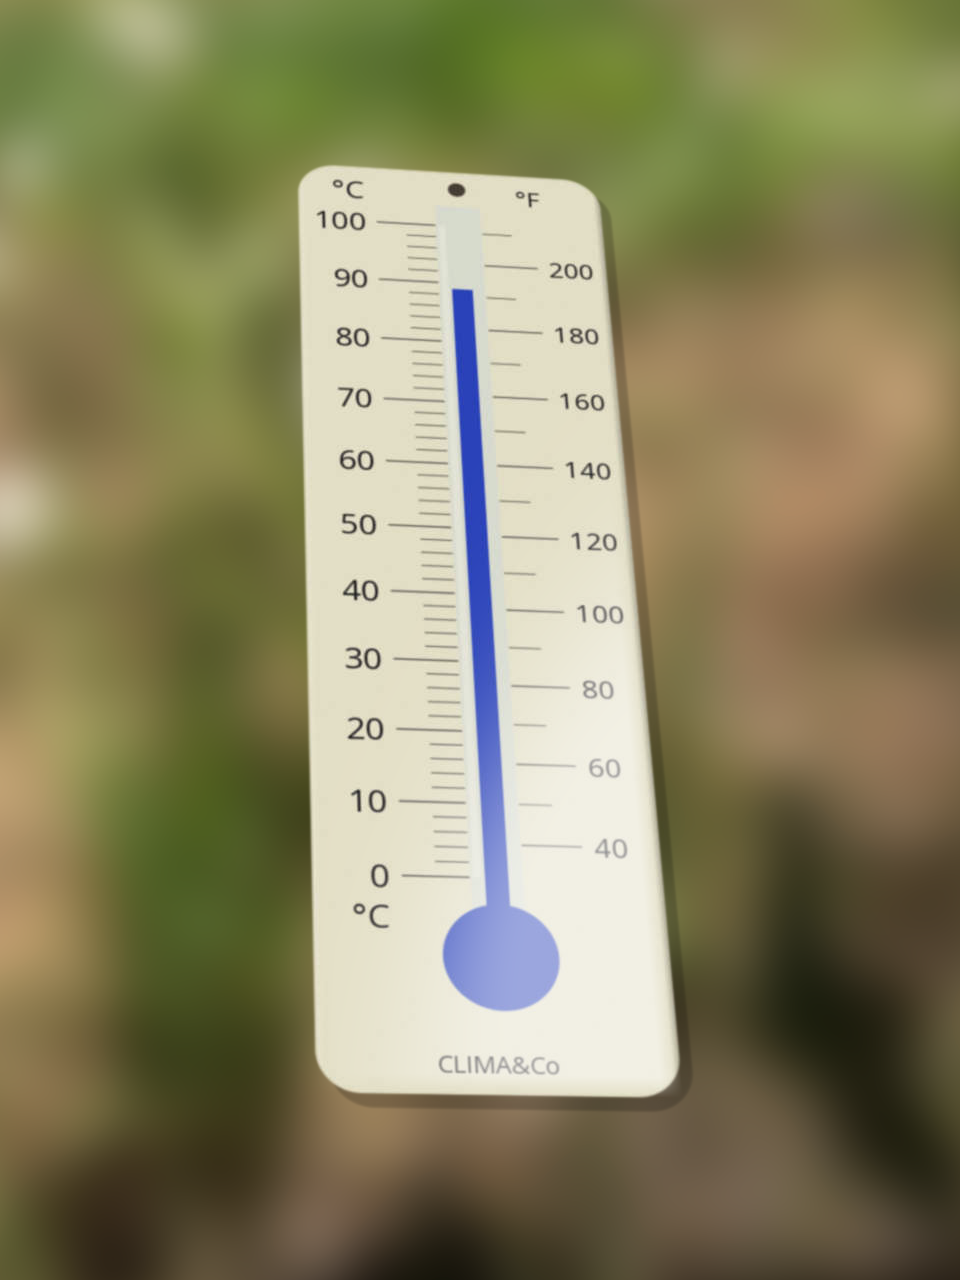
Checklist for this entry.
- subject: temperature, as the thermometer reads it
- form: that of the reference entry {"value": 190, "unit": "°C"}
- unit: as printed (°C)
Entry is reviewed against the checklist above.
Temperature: {"value": 89, "unit": "°C"}
